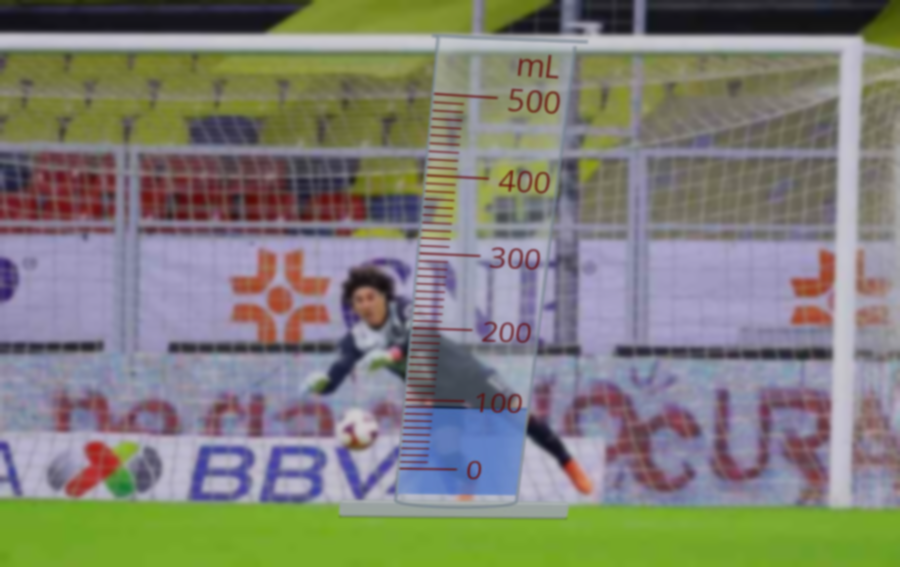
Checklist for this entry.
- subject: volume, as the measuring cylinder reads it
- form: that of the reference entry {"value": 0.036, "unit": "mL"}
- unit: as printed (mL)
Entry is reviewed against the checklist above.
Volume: {"value": 90, "unit": "mL"}
